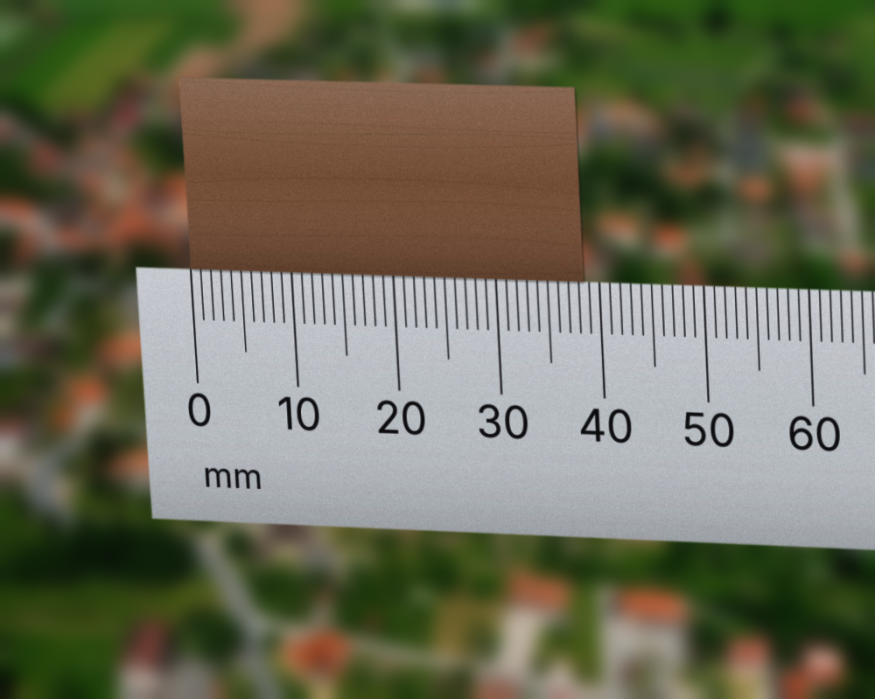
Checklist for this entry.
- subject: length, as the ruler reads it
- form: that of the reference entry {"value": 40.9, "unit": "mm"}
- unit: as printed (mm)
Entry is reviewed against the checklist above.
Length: {"value": 38.5, "unit": "mm"}
